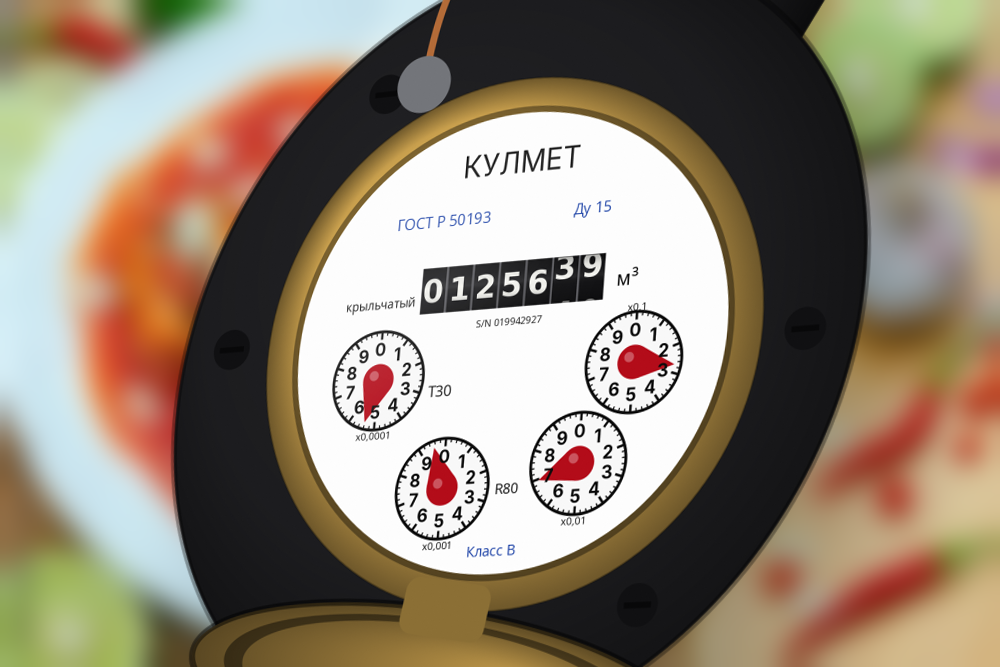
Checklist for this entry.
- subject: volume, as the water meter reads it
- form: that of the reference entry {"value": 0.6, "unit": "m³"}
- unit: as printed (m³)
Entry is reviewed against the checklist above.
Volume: {"value": 125639.2695, "unit": "m³"}
